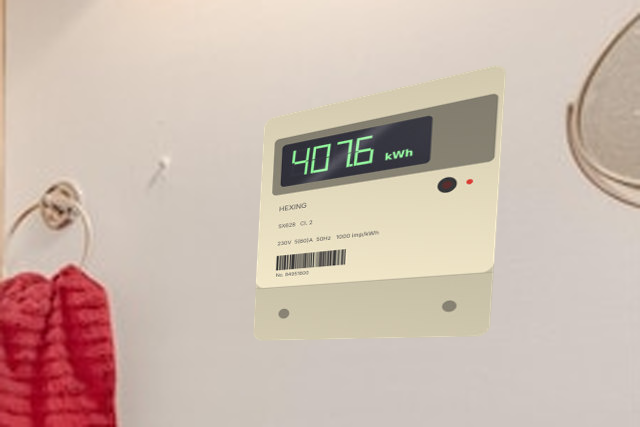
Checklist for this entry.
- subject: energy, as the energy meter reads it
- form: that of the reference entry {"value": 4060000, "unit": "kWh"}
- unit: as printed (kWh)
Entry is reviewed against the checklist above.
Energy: {"value": 407.6, "unit": "kWh"}
